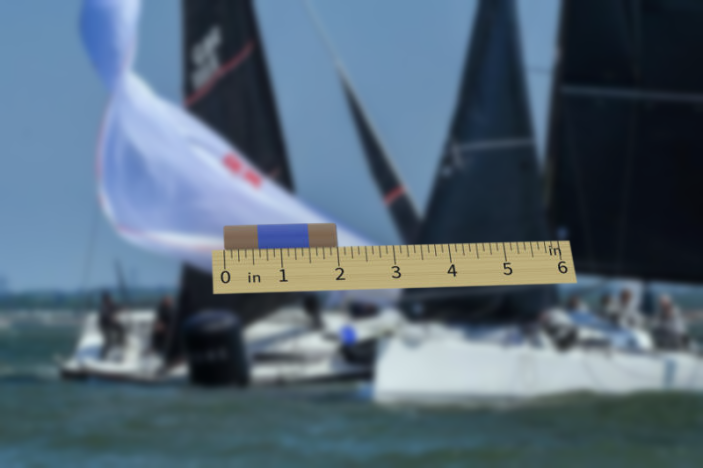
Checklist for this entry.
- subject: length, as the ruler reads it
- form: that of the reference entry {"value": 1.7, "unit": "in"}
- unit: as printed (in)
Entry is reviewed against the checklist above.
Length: {"value": 2, "unit": "in"}
